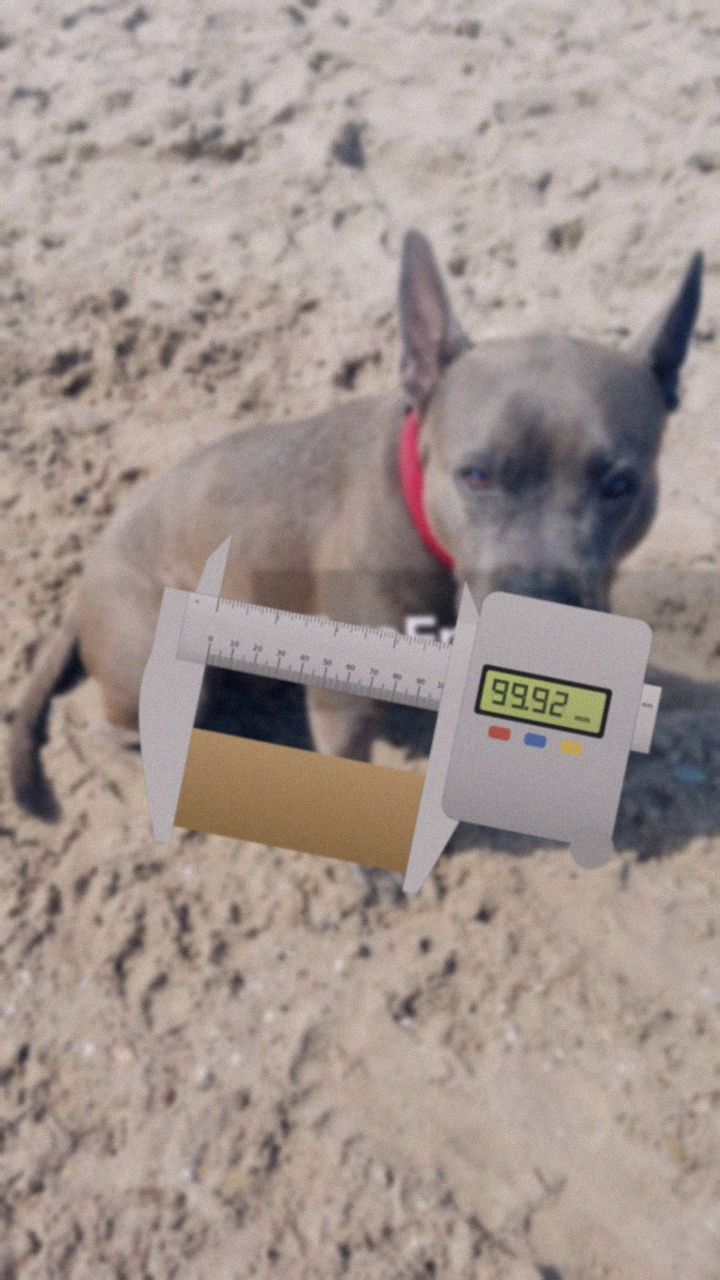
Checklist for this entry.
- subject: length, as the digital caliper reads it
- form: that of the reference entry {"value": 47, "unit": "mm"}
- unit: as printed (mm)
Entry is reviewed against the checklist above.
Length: {"value": 99.92, "unit": "mm"}
